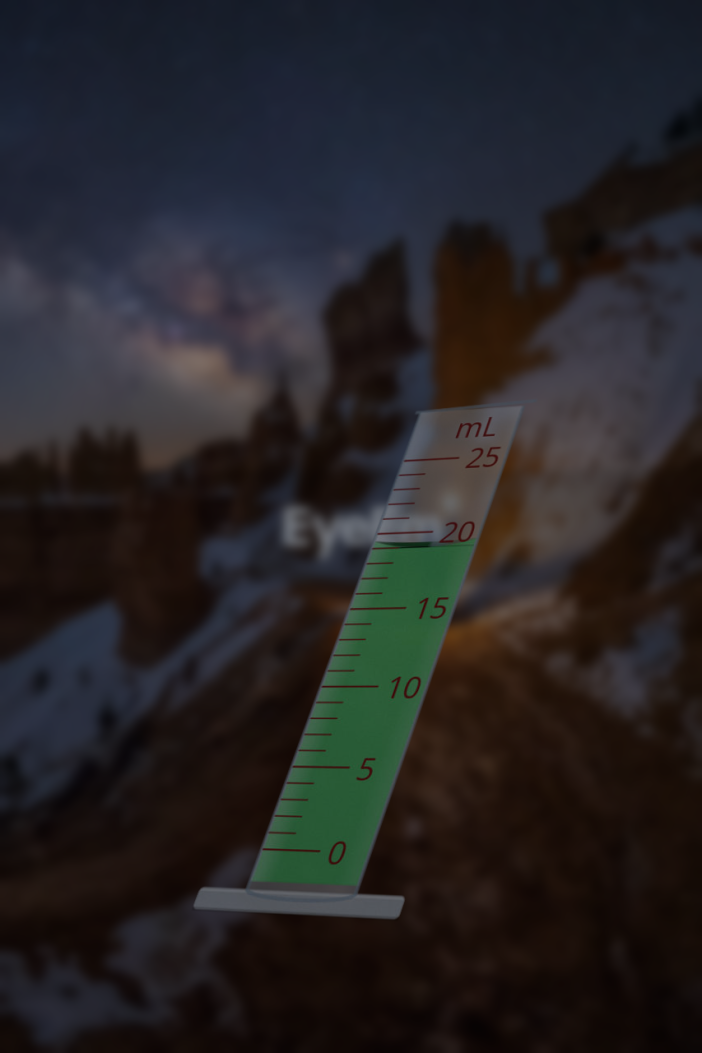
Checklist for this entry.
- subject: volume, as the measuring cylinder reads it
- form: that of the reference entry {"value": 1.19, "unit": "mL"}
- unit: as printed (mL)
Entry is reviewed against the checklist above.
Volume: {"value": 19, "unit": "mL"}
